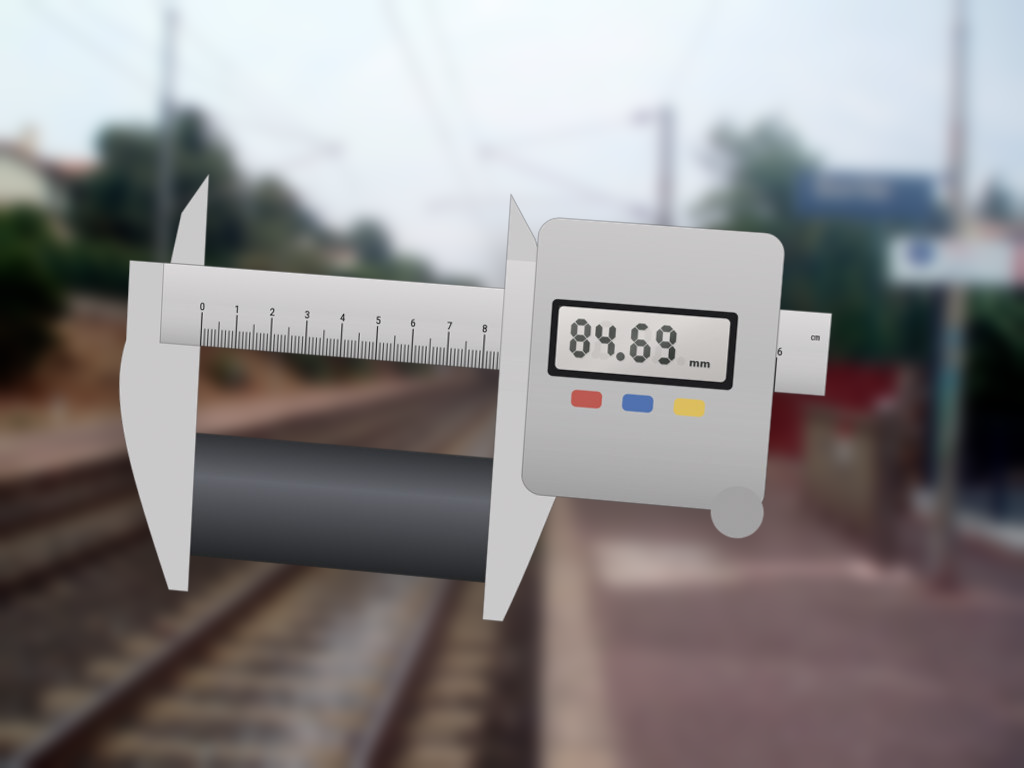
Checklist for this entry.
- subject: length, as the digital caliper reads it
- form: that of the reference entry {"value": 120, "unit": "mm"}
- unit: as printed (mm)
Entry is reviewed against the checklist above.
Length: {"value": 84.69, "unit": "mm"}
